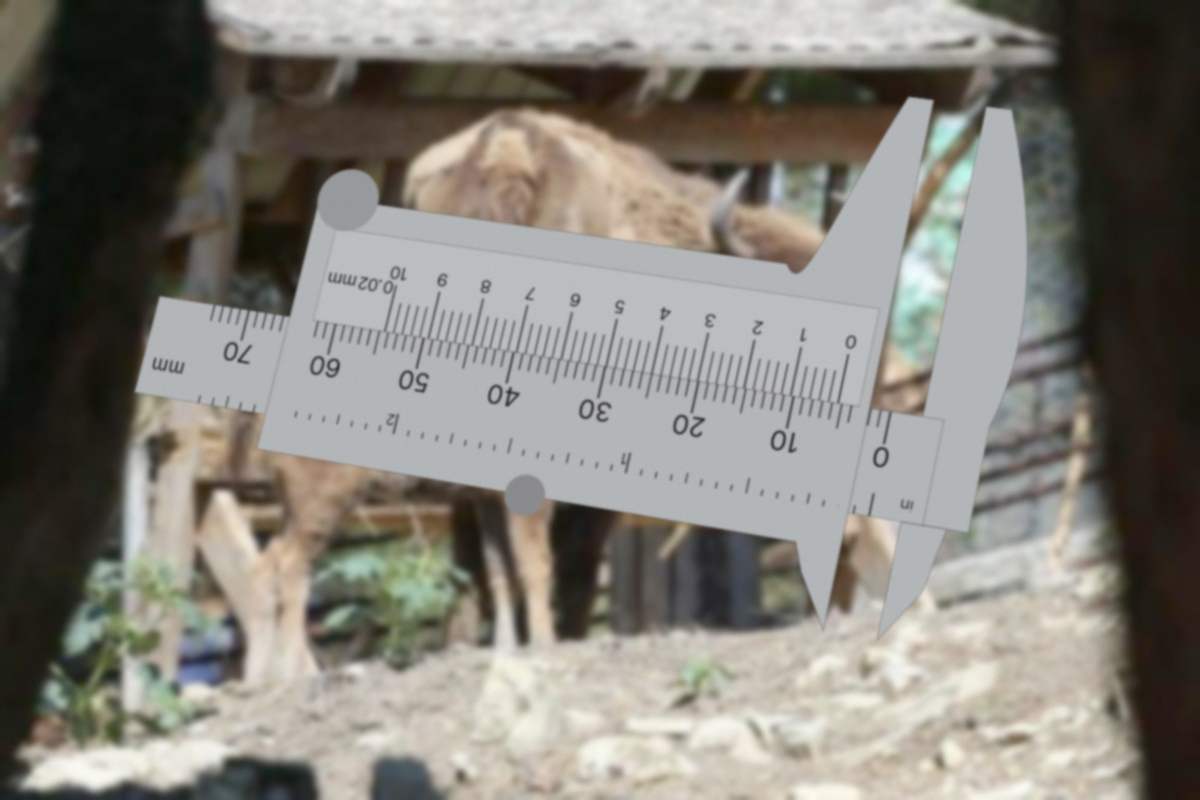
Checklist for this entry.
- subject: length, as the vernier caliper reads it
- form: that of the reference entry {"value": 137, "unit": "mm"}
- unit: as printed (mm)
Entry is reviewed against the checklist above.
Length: {"value": 5.4, "unit": "mm"}
